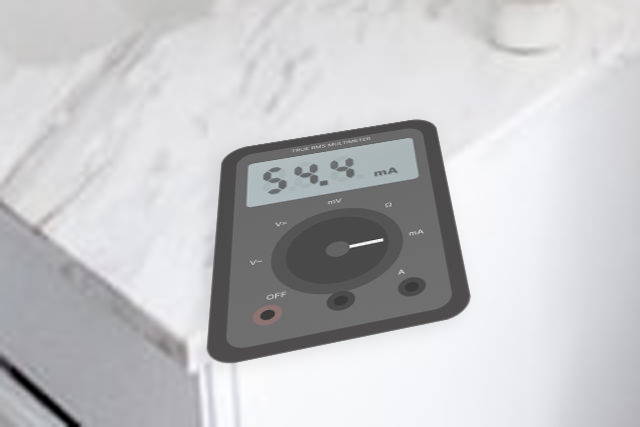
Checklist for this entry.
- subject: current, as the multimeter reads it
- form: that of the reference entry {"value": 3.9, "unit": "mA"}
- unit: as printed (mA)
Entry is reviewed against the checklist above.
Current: {"value": 54.4, "unit": "mA"}
